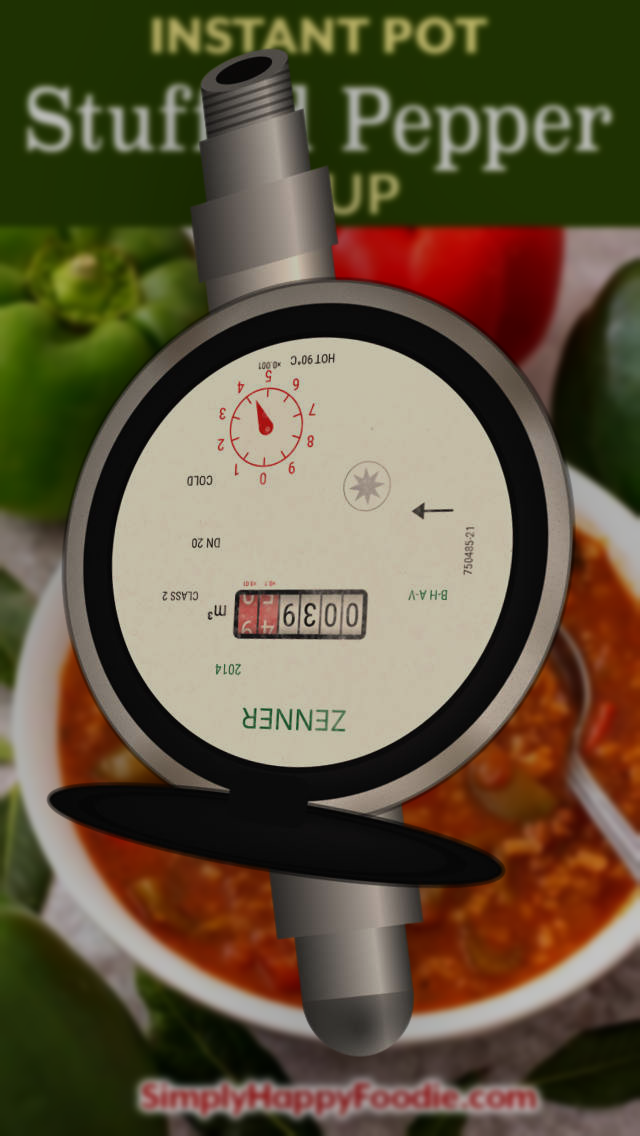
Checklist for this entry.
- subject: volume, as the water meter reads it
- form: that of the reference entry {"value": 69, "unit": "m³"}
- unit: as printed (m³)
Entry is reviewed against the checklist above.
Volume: {"value": 39.494, "unit": "m³"}
